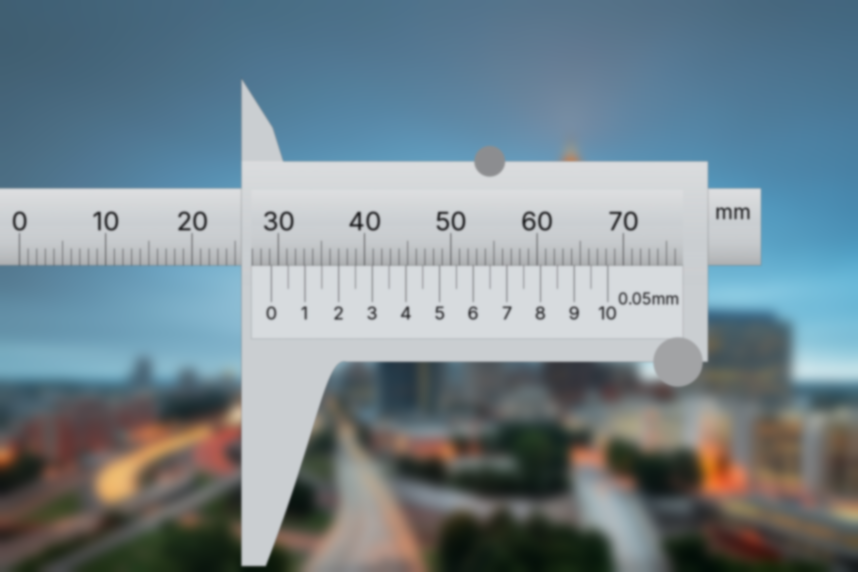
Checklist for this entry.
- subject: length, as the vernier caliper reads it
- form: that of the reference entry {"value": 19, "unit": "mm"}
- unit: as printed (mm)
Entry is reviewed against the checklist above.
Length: {"value": 29.2, "unit": "mm"}
